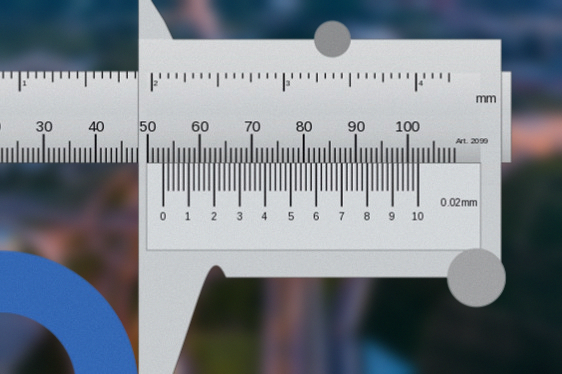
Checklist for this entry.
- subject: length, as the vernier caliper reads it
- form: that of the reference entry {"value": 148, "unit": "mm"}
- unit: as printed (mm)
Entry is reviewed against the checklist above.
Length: {"value": 53.0, "unit": "mm"}
